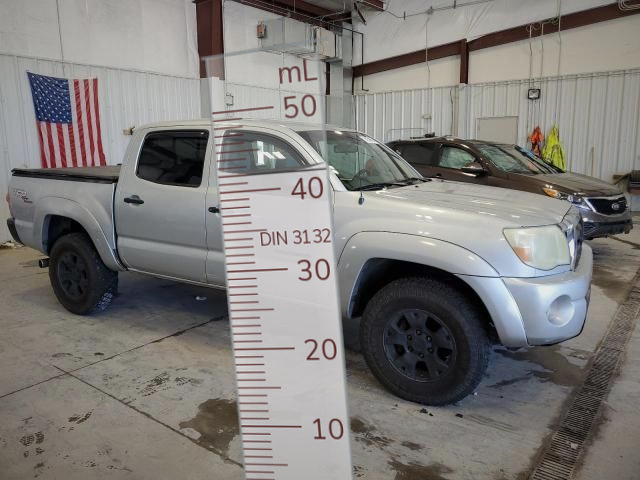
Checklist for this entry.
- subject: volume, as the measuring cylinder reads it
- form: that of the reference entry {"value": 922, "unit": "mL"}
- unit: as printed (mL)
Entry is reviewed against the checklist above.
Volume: {"value": 42, "unit": "mL"}
